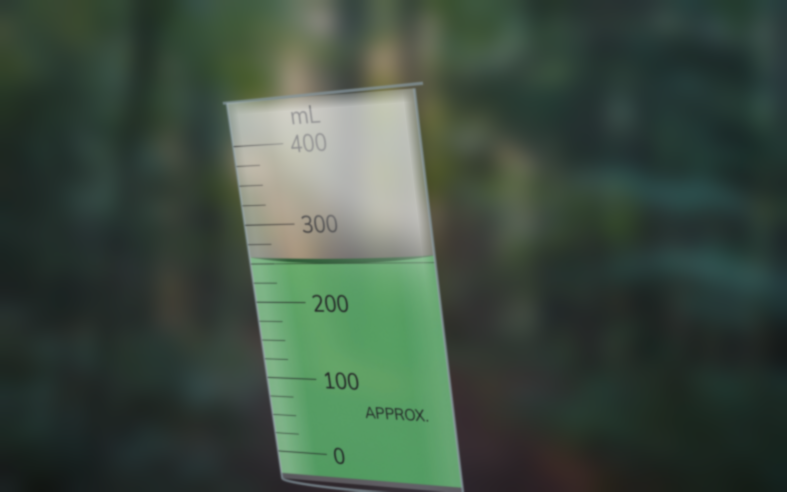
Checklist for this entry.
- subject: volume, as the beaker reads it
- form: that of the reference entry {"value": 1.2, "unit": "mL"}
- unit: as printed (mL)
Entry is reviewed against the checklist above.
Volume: {"value": 250, "unit": "mL"}
